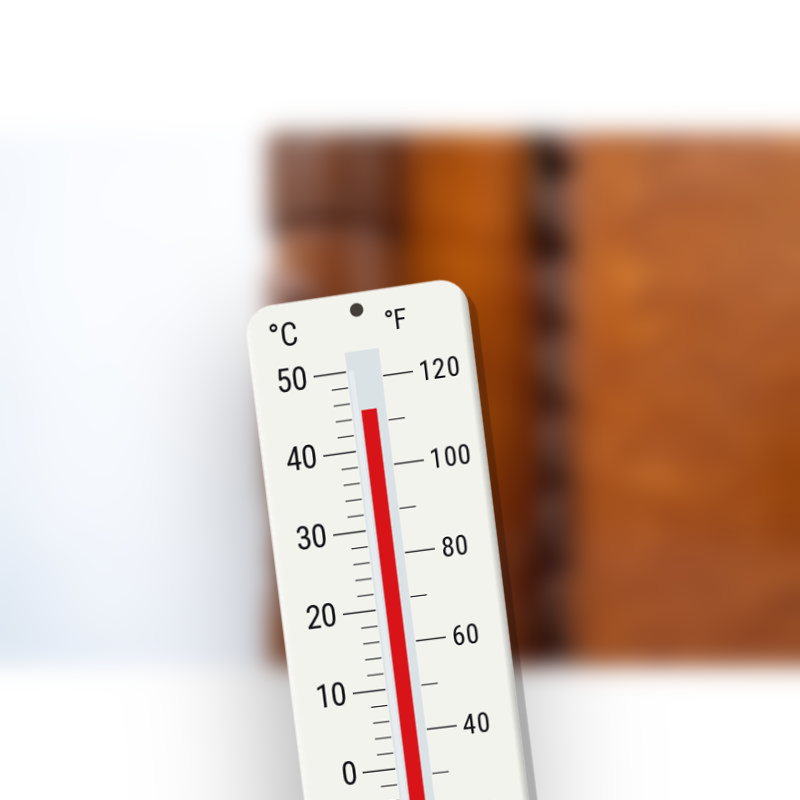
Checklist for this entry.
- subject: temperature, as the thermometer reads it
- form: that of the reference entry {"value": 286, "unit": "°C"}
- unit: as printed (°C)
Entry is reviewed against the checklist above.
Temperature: {"value": 45, "unit": "°C"}
